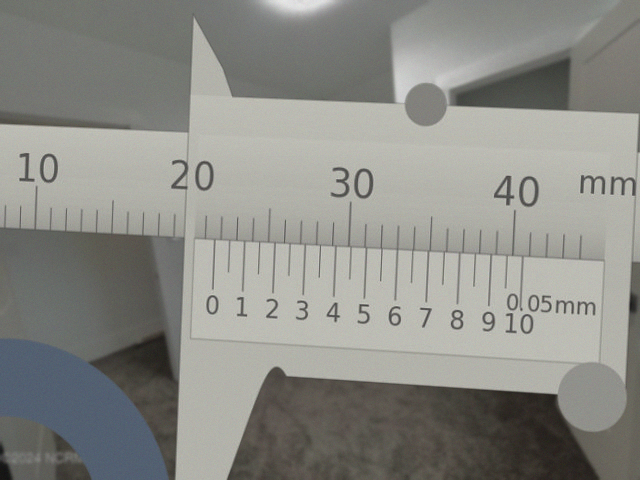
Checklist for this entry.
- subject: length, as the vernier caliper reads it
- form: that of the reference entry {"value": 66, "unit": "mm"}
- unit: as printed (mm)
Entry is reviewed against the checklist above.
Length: {"value": 21.6, "unit": "mm"}
